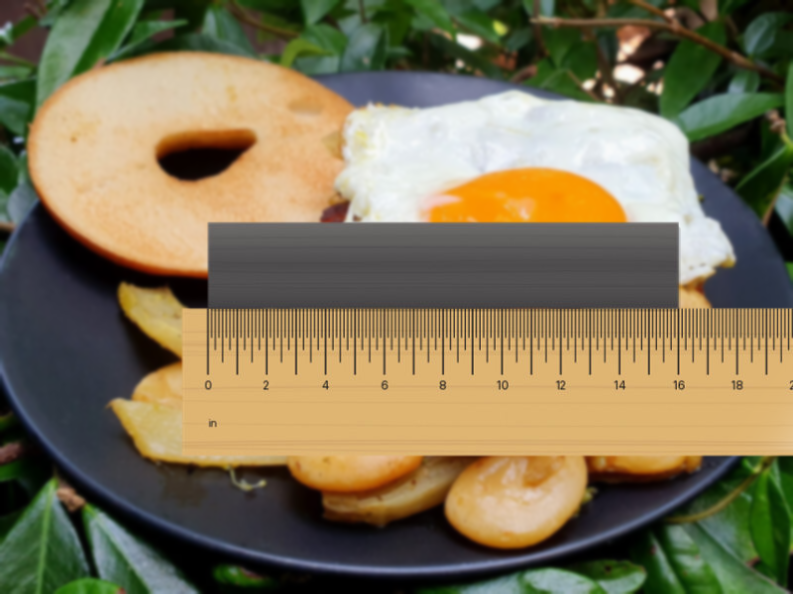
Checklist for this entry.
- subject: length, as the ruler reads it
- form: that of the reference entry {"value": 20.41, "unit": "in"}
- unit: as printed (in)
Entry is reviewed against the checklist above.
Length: {"value": 16, "unit": "in"}
